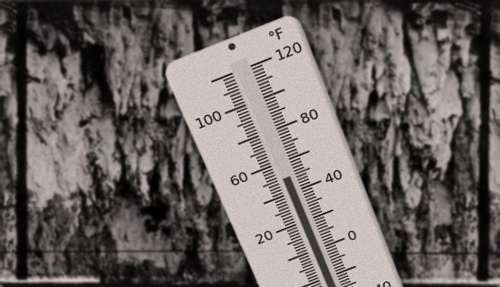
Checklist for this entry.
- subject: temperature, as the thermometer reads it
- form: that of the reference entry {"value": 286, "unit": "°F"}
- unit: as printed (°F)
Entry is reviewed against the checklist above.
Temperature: {"value": 50, "unit": "°F"}
